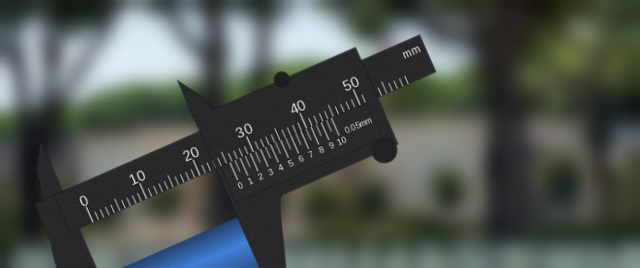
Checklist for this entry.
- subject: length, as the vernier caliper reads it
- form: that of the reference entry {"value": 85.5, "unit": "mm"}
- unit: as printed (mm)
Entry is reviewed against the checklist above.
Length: {"value": 25.6, "unit": "mm"}
